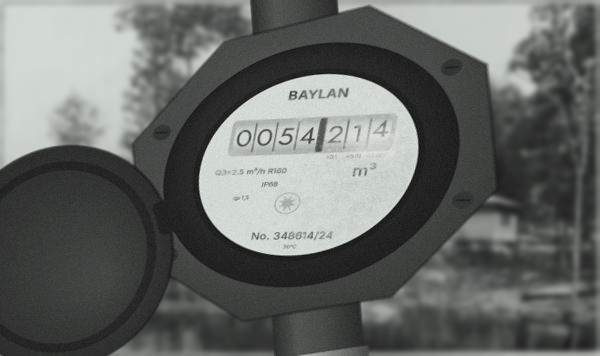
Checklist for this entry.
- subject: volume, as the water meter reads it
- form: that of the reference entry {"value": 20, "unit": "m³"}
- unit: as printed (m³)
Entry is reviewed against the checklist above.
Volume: {"value": 54.214, "unit": "m³"}
